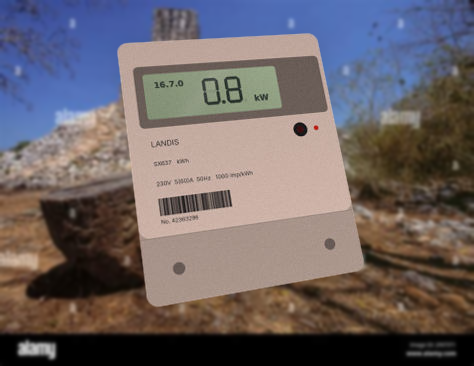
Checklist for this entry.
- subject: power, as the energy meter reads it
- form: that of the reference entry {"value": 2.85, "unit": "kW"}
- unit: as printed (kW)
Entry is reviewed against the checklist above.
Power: {"value": 0.8, "unit": "kW"}
